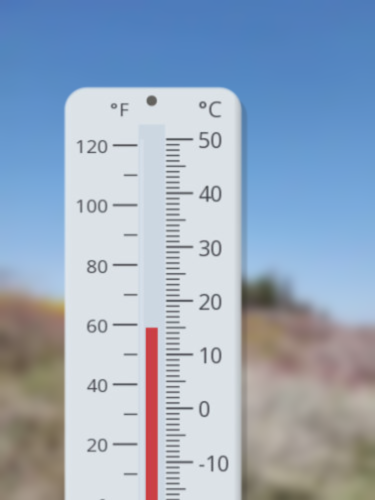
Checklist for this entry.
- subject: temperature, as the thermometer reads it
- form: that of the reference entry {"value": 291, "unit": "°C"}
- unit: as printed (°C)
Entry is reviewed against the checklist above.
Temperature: {"value": 15, "unit": "°C"}
